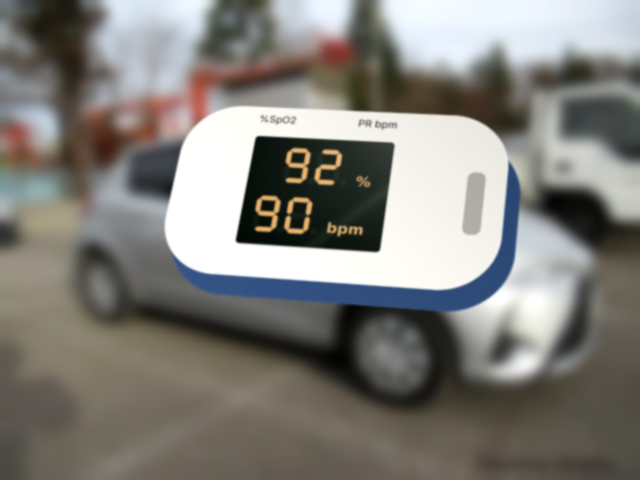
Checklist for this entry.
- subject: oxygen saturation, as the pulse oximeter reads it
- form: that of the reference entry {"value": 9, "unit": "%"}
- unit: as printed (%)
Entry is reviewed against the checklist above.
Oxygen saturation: {"value": 92, "unit": "%"}
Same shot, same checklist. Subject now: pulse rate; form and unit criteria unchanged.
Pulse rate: {"value": 90, "unit": "bpm"}
